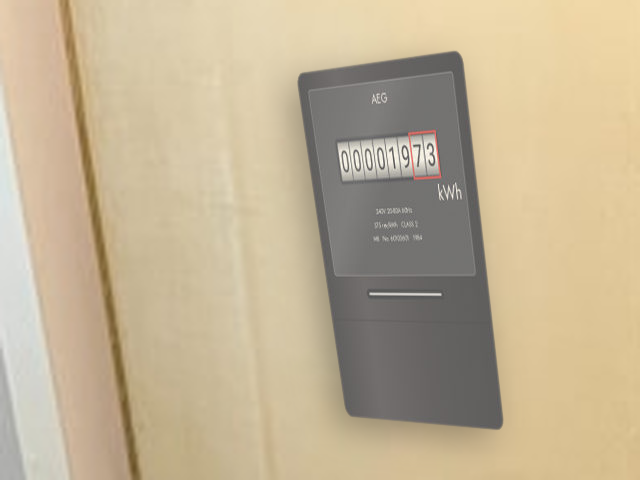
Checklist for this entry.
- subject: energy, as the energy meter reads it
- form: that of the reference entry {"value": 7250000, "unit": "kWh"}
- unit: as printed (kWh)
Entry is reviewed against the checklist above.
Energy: {"value": 19.73, "unit": "kWh"}
